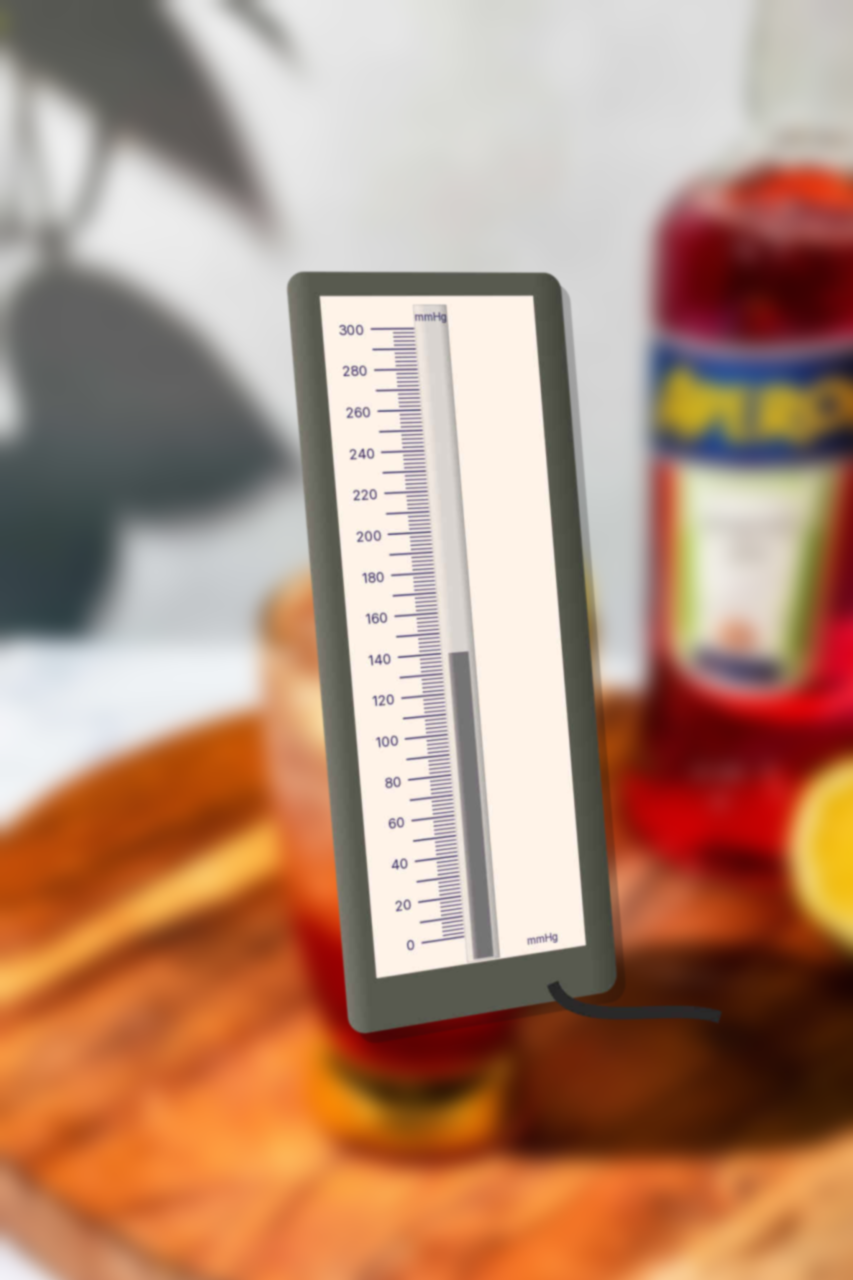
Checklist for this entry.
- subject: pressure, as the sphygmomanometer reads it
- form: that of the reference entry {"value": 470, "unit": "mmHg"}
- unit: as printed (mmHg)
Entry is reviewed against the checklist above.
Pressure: {"value": 140, "unit": "mmHg"}
